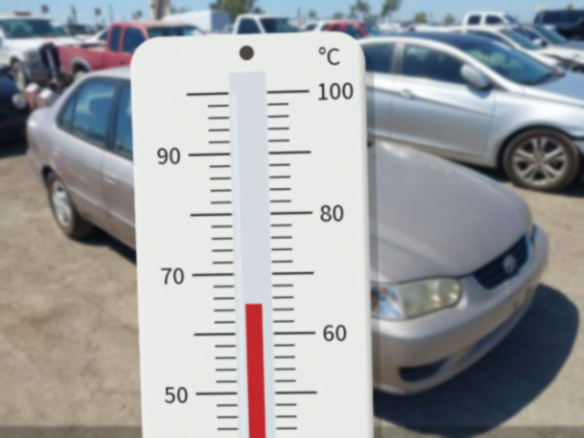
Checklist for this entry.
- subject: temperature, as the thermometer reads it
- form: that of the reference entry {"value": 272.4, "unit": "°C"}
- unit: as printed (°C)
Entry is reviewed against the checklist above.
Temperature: {"value": 65, "unit": "°C"}
